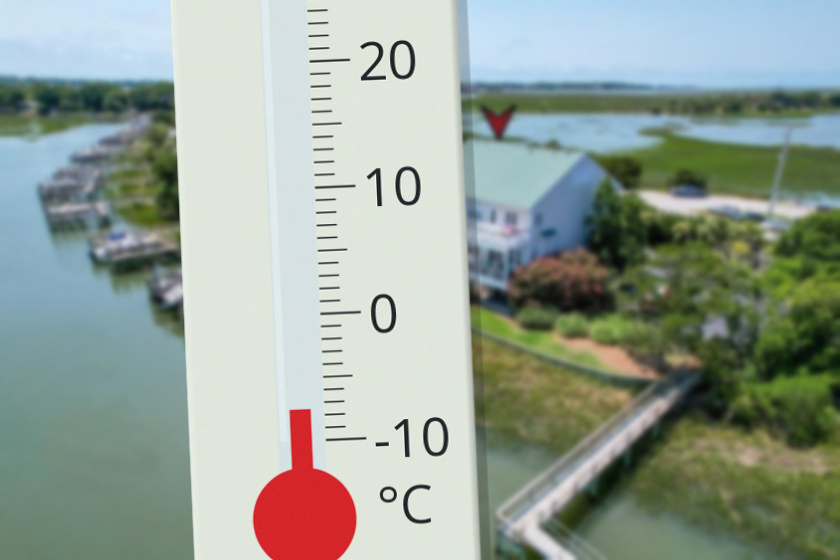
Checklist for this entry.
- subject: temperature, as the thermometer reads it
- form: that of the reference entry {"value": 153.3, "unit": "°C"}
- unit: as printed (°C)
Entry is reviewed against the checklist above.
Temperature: {"value": -7.5, "unit": "°C"}
